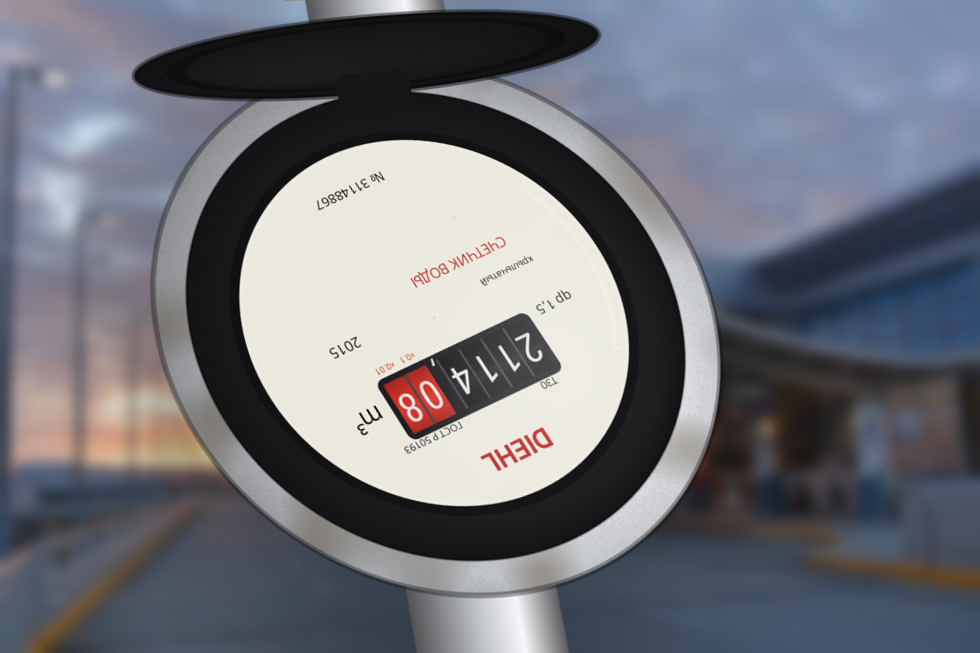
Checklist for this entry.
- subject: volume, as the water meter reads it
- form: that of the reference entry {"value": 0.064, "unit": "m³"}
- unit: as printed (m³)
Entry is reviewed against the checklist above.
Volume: {"value": 2114.08, "unit": "m³"}
